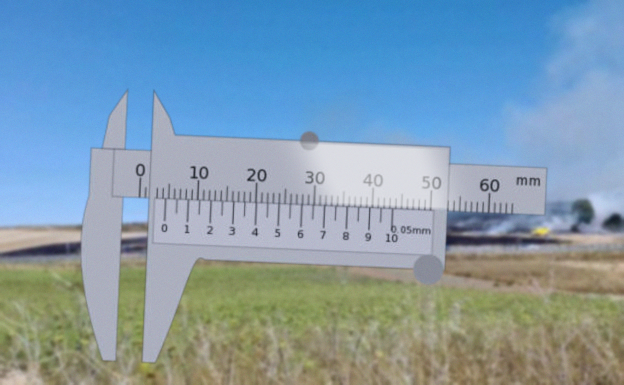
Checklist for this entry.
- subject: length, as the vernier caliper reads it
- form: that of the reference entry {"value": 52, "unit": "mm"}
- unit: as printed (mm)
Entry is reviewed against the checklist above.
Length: {"value": 4.5, "unit": "mm"}
